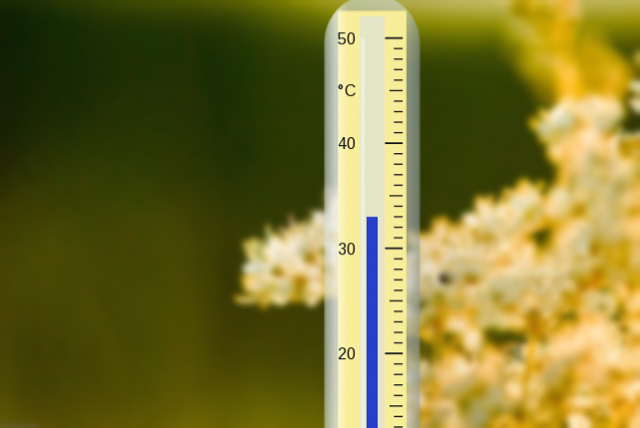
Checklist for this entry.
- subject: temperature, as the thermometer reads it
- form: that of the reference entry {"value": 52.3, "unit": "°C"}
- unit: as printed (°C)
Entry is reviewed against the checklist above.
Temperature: {"value": 33, "unit": "°C"}
